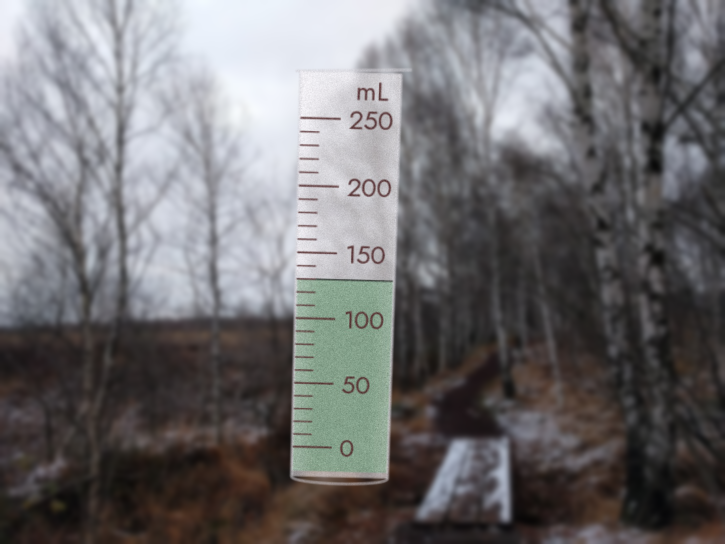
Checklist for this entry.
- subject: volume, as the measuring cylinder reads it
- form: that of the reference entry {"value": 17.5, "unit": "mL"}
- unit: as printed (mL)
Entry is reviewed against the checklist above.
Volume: {"value": 130, "unit": "mL"}
